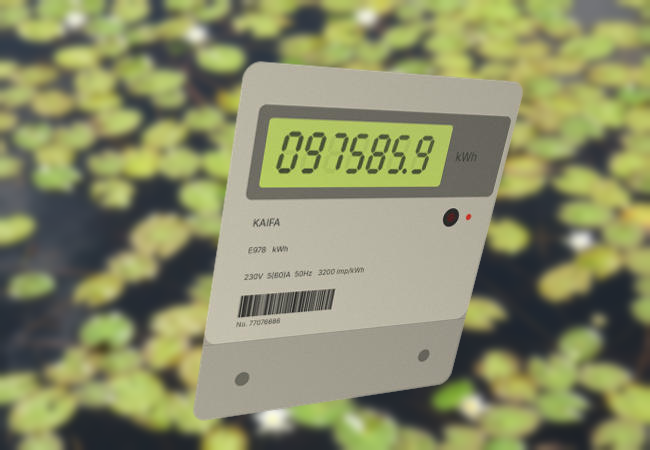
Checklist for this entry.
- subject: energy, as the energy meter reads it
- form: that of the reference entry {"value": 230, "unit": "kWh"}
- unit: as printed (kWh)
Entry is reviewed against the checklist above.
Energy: {"value": 97585.9, "unit": "kWh"}
